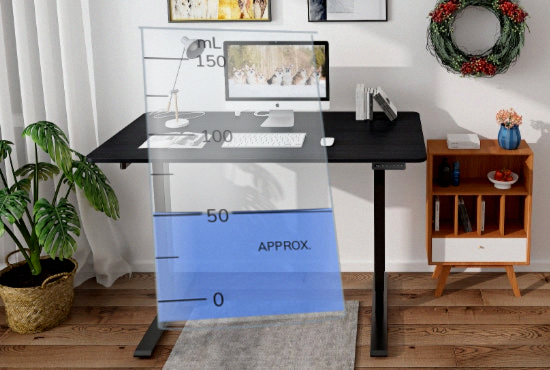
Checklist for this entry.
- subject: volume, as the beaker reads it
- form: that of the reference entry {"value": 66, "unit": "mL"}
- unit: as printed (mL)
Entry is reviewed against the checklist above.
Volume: {"value": 50, "unit": "mL"}
